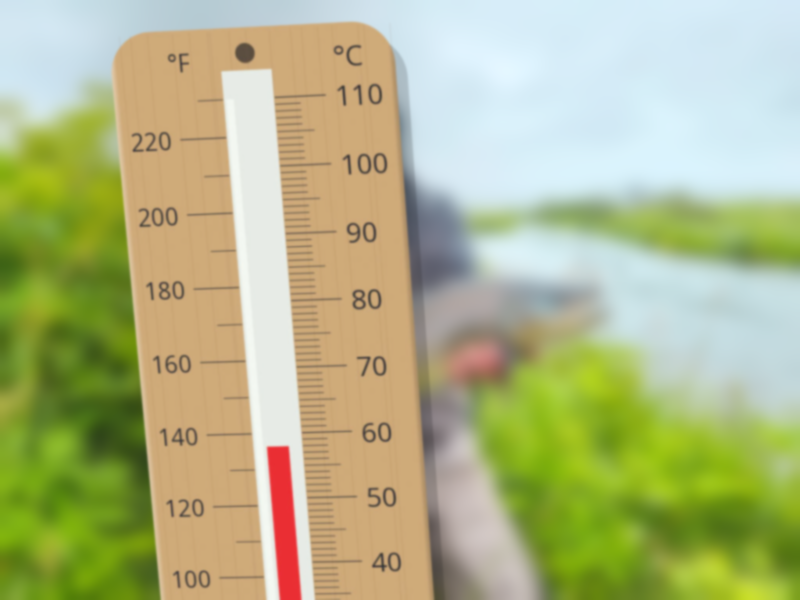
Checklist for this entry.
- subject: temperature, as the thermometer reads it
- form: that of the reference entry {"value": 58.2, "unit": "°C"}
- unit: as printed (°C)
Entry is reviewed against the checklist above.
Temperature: {"value": 58, "unit": "°C"}
